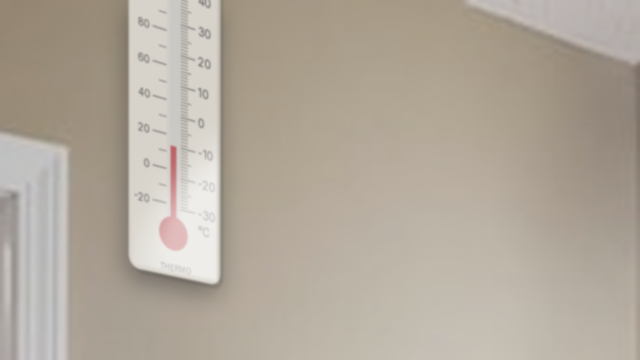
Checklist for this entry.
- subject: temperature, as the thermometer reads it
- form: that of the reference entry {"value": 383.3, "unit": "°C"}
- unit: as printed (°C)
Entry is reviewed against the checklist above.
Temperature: {"value": -10, "unit": "°C"}
